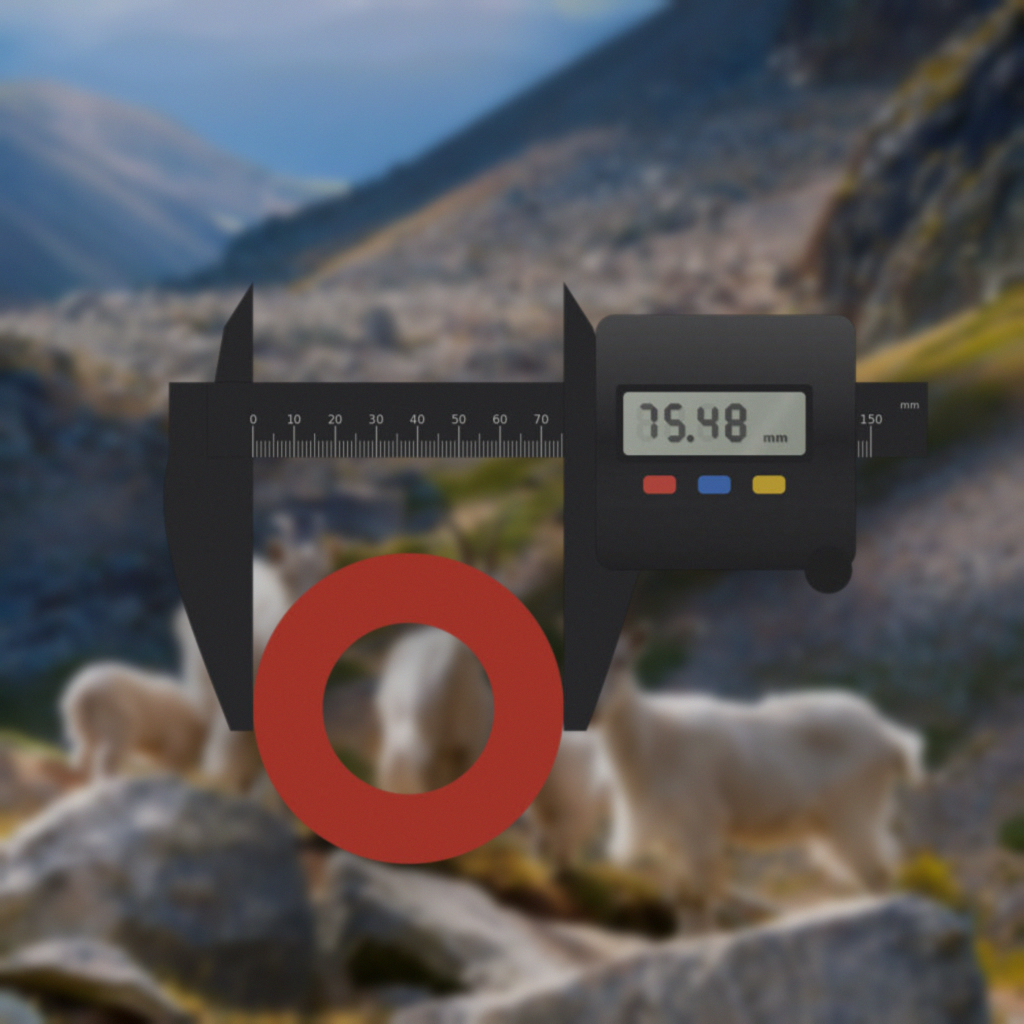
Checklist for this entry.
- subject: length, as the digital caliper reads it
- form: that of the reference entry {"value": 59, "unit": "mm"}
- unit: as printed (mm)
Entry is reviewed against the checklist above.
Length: {"value": 75.48, "unit": "mm"}
